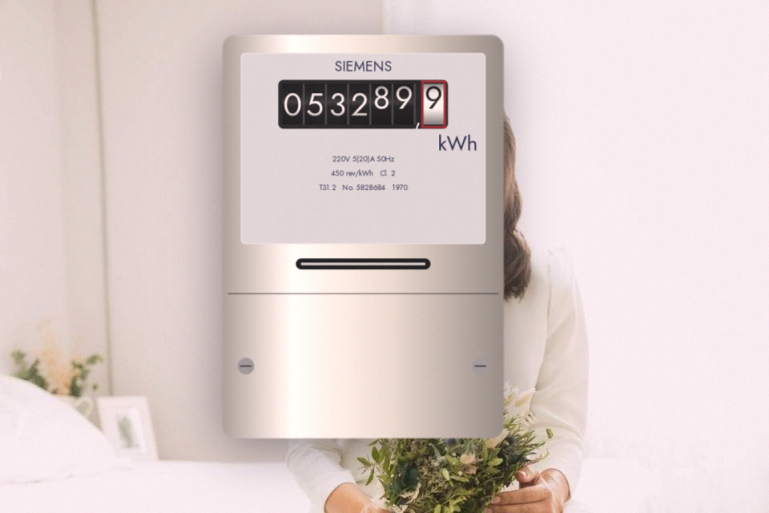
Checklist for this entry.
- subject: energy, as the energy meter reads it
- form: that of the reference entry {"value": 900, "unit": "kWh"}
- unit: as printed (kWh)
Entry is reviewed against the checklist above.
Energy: {"value": 53289.9, "unit": "kWh"}
